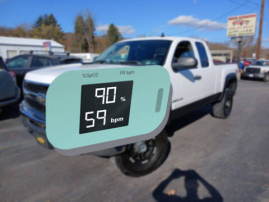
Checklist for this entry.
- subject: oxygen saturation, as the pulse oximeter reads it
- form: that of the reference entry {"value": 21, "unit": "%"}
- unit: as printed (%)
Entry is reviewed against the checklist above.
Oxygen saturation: {"value": 90, "unit": "%"}
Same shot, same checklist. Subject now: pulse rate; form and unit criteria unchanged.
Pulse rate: {"value": 59, "unit": "bpm"}
